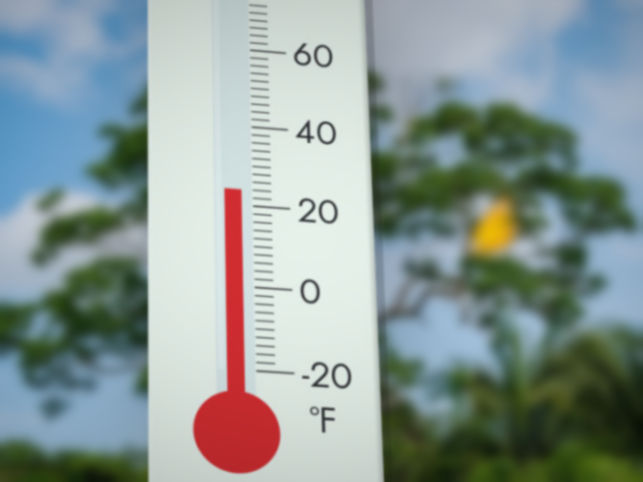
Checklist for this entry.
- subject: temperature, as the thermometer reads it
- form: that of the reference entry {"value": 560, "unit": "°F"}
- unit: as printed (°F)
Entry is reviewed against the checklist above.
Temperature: {"value": 24, "unit": "°F"}
